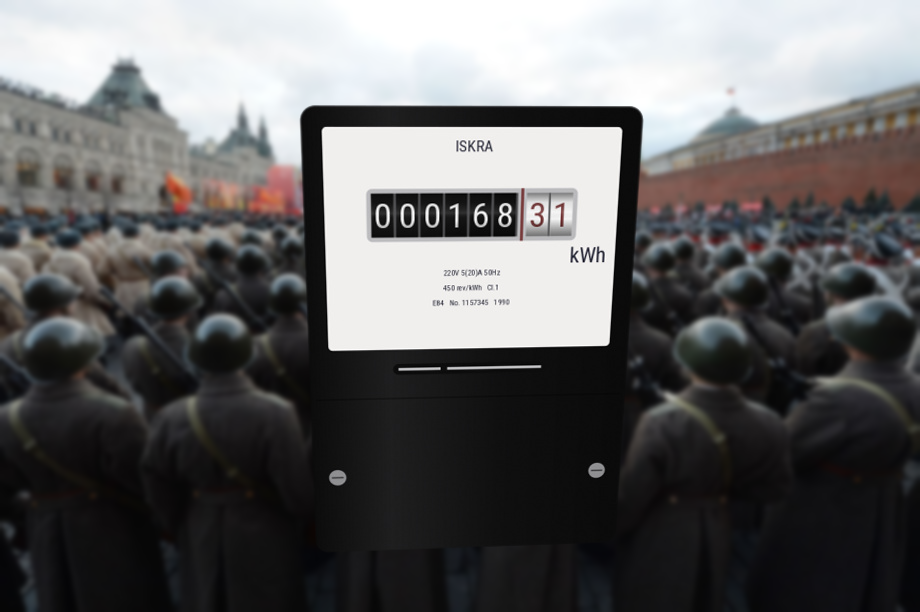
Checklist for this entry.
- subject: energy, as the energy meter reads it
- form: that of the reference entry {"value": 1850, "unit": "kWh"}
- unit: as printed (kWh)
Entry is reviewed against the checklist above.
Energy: {"value": 168.31, "unit": "kWh"}
